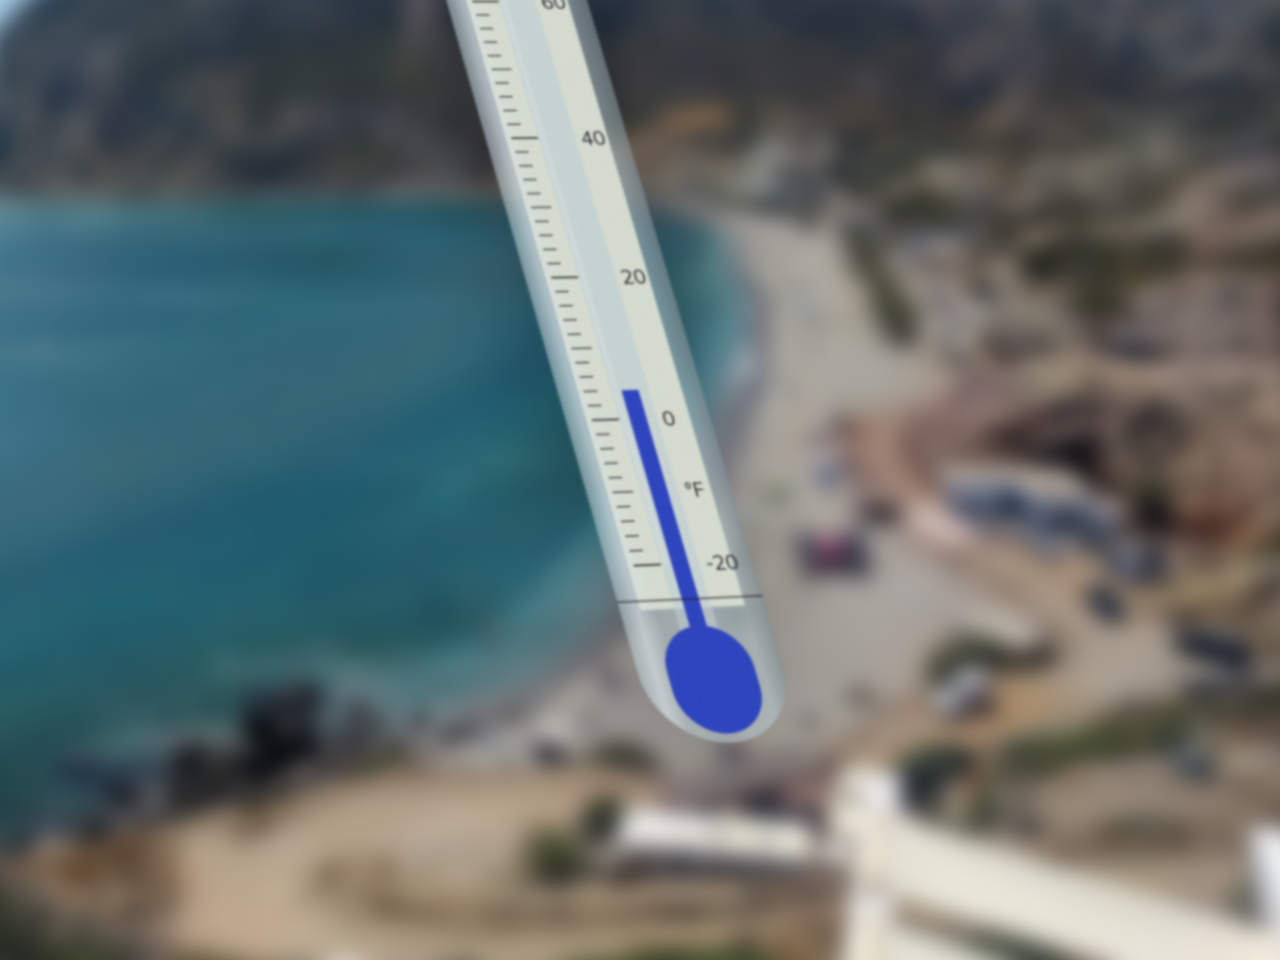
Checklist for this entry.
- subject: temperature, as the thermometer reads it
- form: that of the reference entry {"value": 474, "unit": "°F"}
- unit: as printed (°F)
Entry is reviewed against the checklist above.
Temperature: {"value": 4, "unit": "°F"}
